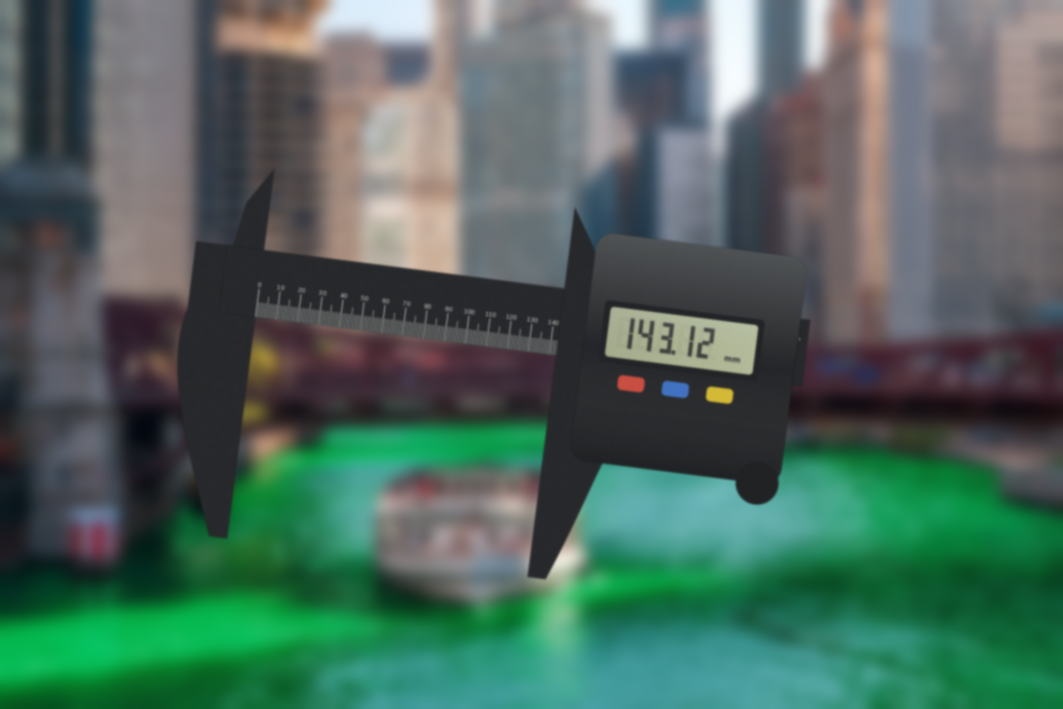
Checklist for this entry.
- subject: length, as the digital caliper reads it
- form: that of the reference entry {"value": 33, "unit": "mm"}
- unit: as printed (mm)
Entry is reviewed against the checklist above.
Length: {"value": 143.12, "unit": "mm"}
